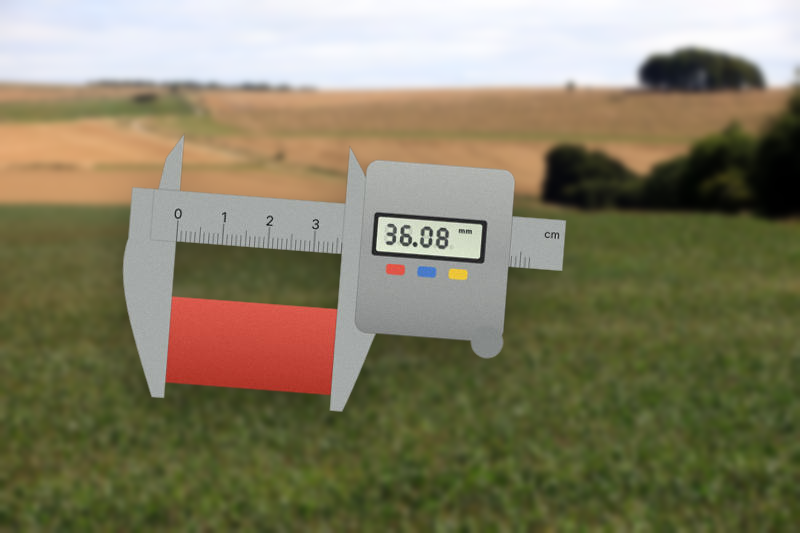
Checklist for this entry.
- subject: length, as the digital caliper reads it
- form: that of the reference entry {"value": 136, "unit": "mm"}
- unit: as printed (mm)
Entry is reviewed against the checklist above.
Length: {"value": 36.08, "unit": "mm"}
